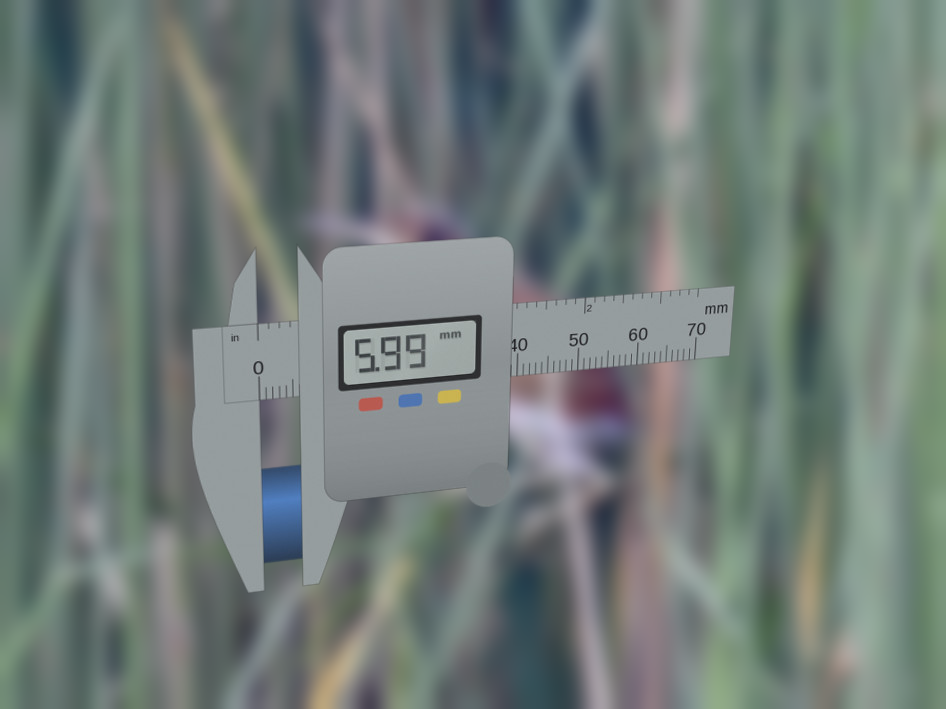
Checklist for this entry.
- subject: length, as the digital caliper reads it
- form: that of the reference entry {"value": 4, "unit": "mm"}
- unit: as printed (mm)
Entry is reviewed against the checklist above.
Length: {"value": 5.99, "unit": "mm"}
